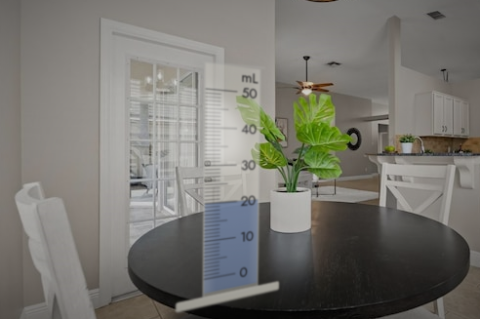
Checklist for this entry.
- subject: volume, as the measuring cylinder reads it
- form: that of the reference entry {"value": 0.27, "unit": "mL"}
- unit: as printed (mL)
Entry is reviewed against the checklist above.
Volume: {"value": 20, "unit": "mL"}
